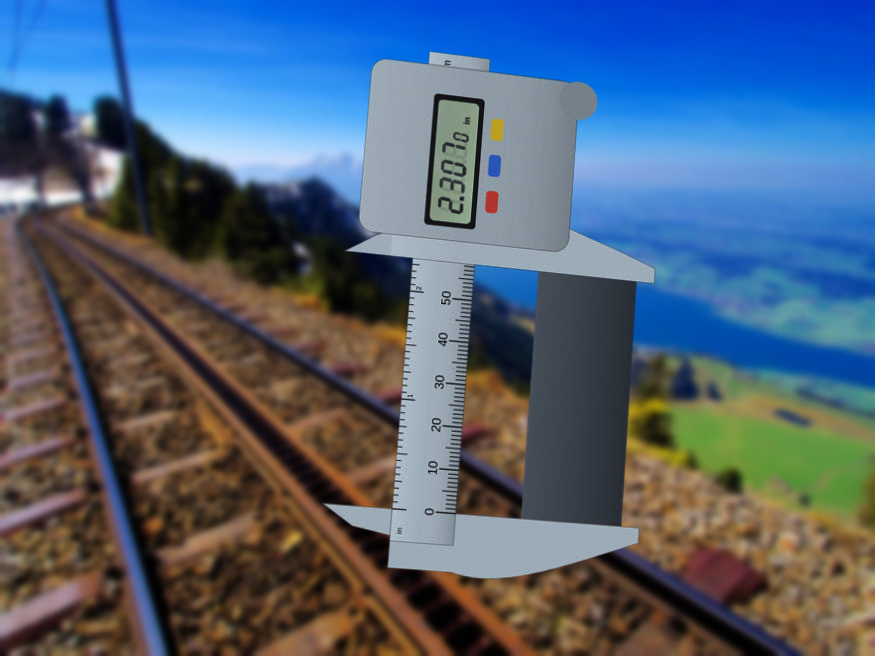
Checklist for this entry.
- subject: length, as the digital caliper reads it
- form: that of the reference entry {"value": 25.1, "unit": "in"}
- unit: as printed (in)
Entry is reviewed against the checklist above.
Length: {"value": 2.3070, "unit": "in"}
